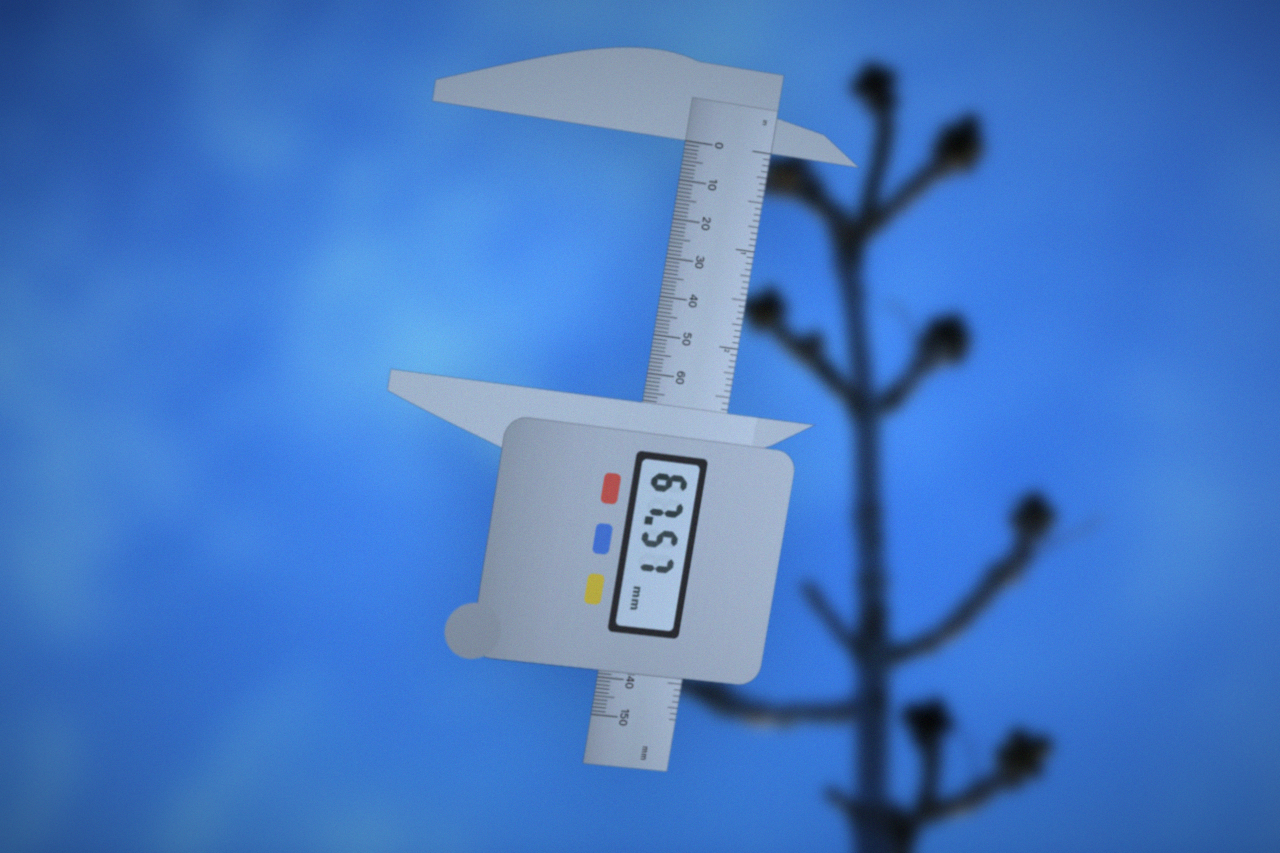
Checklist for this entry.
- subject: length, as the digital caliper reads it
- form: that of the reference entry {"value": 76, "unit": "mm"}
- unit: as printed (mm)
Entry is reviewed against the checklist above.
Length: {"value": 67.57, "unit": "mm"}
